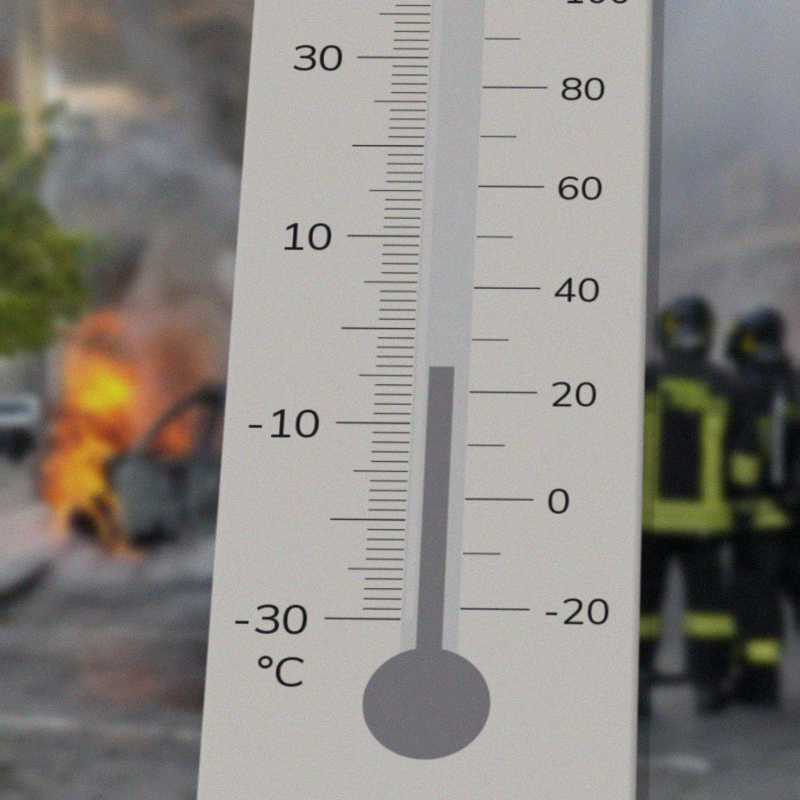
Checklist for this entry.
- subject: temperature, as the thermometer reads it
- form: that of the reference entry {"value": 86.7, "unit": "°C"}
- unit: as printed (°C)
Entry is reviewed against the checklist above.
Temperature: {"value": -4, "unit": "°C"}
